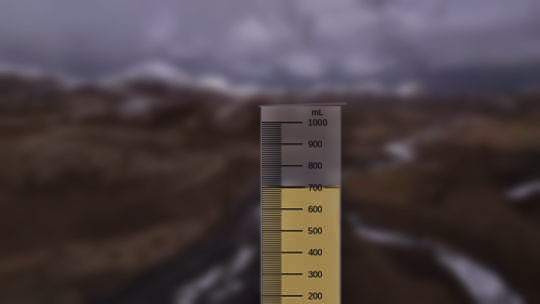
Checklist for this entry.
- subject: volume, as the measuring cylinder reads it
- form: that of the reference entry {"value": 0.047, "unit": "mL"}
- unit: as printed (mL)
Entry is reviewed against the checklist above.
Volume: {"value": 700, "unit": "mL"}
